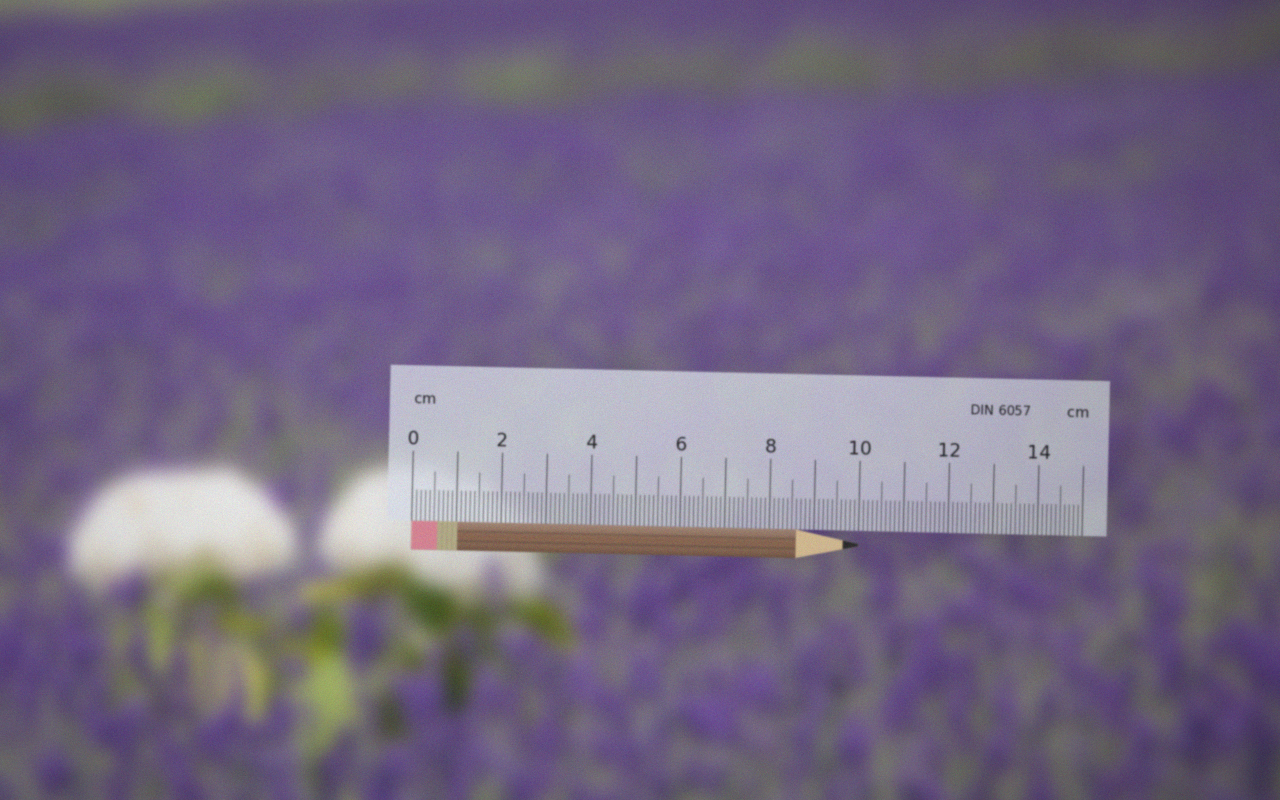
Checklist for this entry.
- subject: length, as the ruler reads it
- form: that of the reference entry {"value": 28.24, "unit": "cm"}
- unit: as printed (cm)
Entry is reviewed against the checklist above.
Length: {"value": 10, "unit": "cm"}
